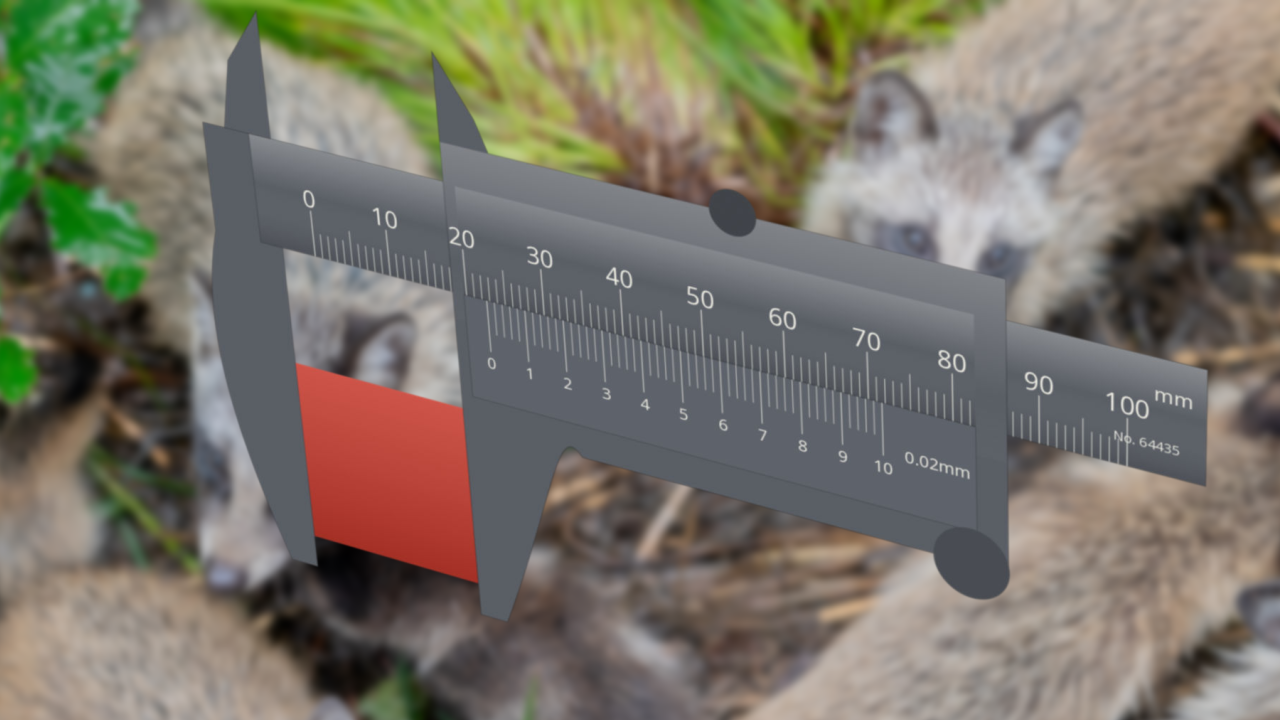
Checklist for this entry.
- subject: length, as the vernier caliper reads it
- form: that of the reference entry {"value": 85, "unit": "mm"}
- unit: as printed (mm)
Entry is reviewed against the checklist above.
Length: {"value": 22.6, "unit": "mm"}
